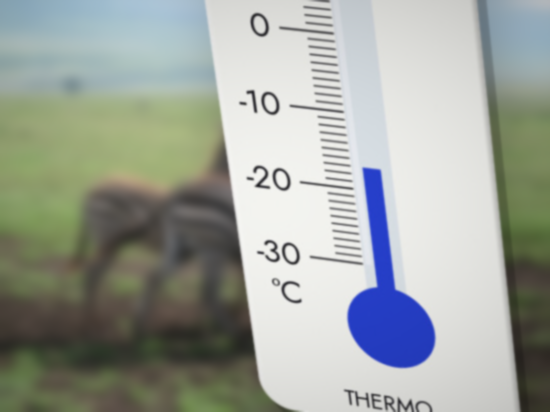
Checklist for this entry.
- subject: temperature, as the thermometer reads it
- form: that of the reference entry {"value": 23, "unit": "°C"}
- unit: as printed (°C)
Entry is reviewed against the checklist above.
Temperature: {"value": -17, "unit": "°C"}
